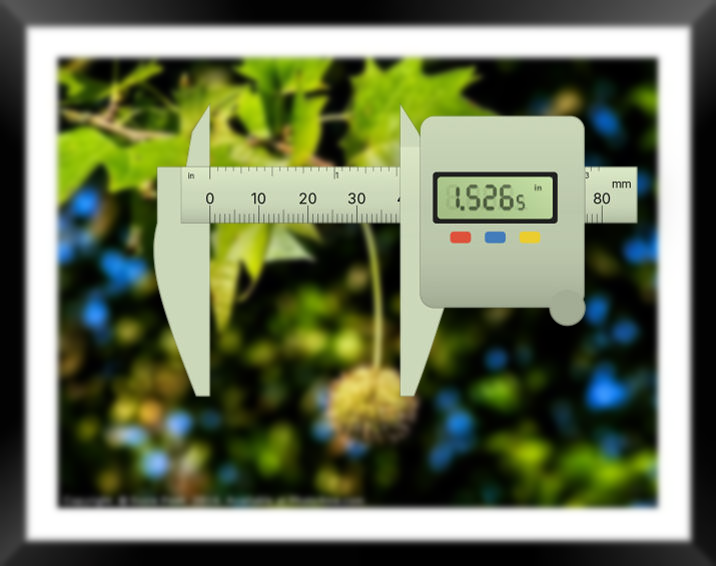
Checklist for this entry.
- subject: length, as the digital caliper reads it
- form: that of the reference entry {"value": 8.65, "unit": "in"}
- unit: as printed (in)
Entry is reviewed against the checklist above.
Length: {"value": 1.5265, "unit": "in"}
